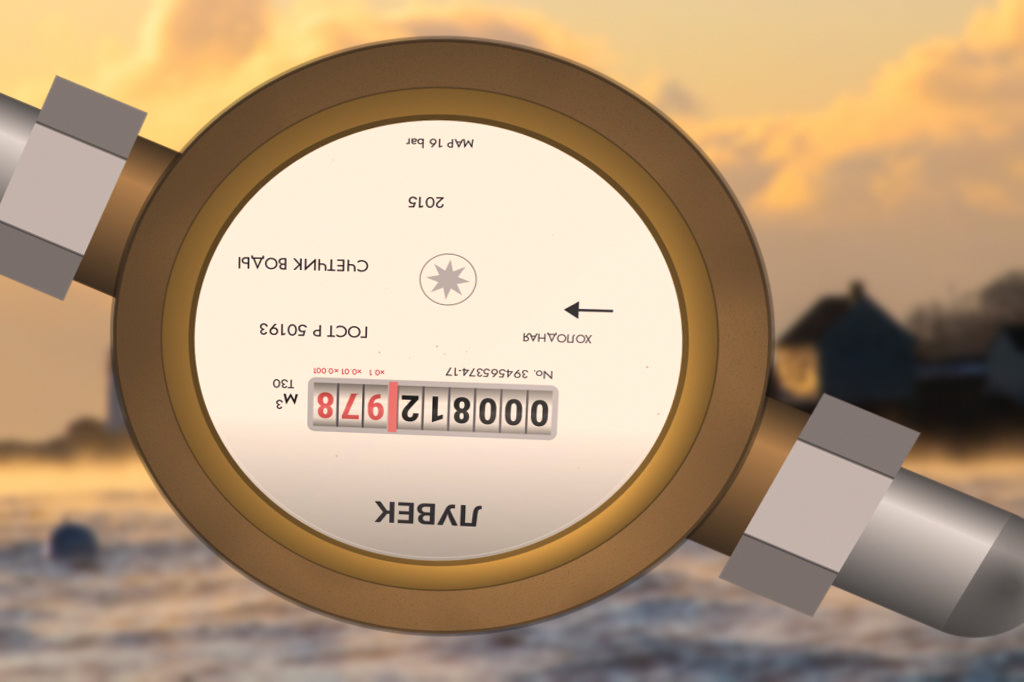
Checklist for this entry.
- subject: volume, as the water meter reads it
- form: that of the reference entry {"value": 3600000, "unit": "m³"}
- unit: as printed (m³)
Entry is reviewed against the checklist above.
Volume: {"value": 812.978, "unit": "m³"}
